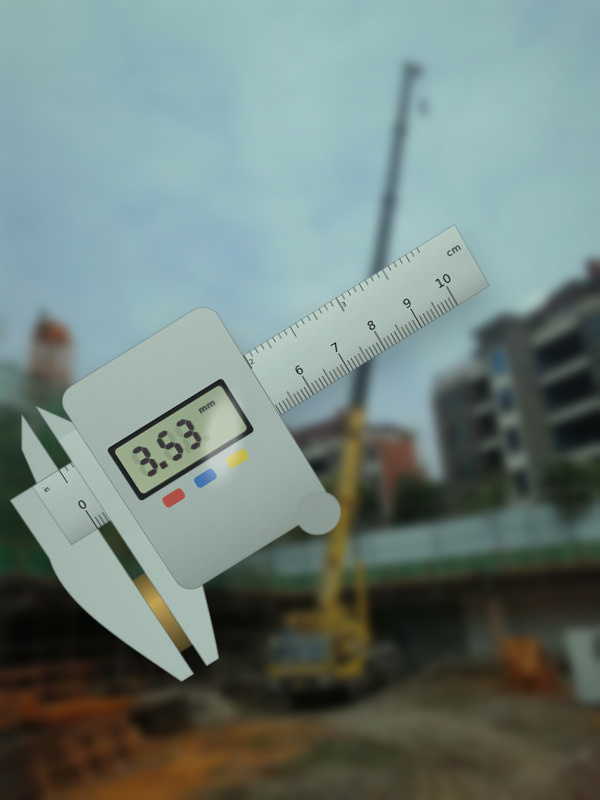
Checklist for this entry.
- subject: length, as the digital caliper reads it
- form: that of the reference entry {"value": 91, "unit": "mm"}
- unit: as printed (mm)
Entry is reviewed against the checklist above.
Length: {"value": 3.53, "unit": "mm"}
